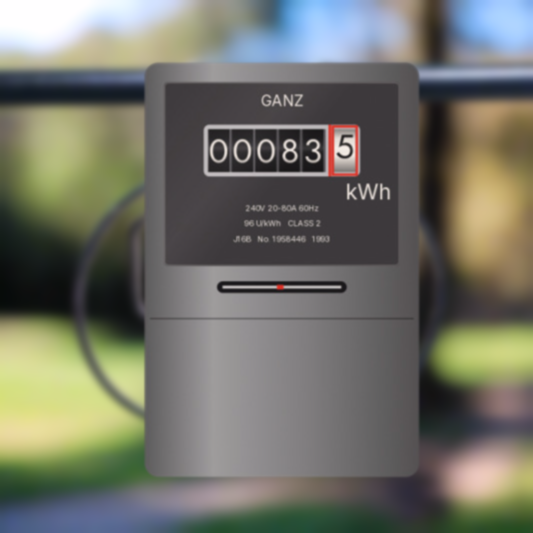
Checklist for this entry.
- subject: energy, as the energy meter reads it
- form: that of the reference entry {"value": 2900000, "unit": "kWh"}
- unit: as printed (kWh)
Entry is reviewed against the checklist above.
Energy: {"value": 83.5, "unit": "kWh"}
